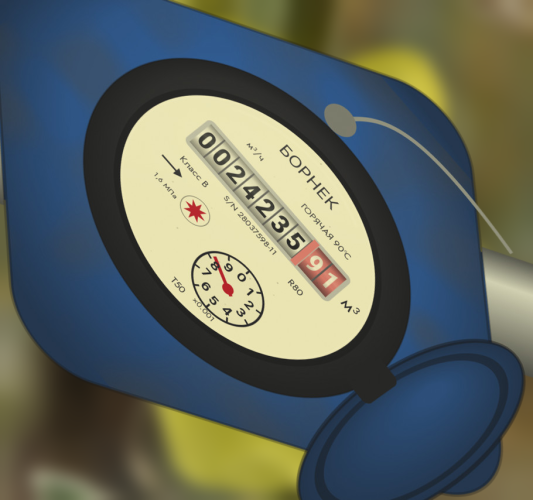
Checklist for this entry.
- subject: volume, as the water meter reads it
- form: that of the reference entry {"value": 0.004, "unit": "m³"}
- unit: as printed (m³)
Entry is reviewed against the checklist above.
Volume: {"value": 24235.918, "unit": "m³"}
